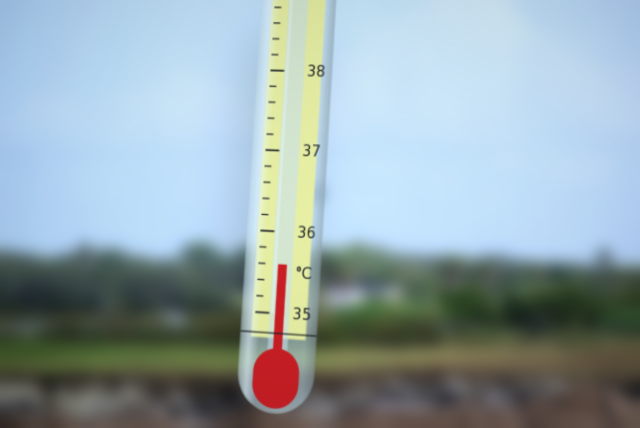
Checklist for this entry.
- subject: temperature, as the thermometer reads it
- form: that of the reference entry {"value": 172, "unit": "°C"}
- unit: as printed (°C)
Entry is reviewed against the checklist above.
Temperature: {"value": 35.6, "unit": "°C"}
